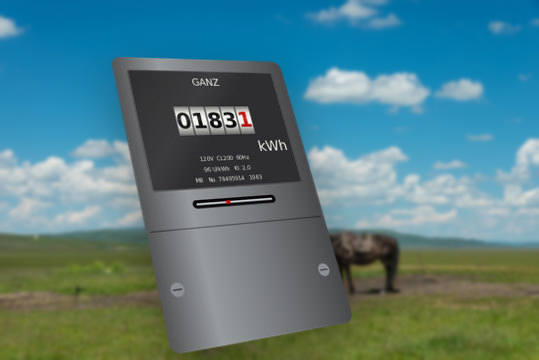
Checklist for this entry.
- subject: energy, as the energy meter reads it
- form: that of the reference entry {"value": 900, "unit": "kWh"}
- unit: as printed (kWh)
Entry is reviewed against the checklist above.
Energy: {"value": 183.1, "unit": "kWh"}
